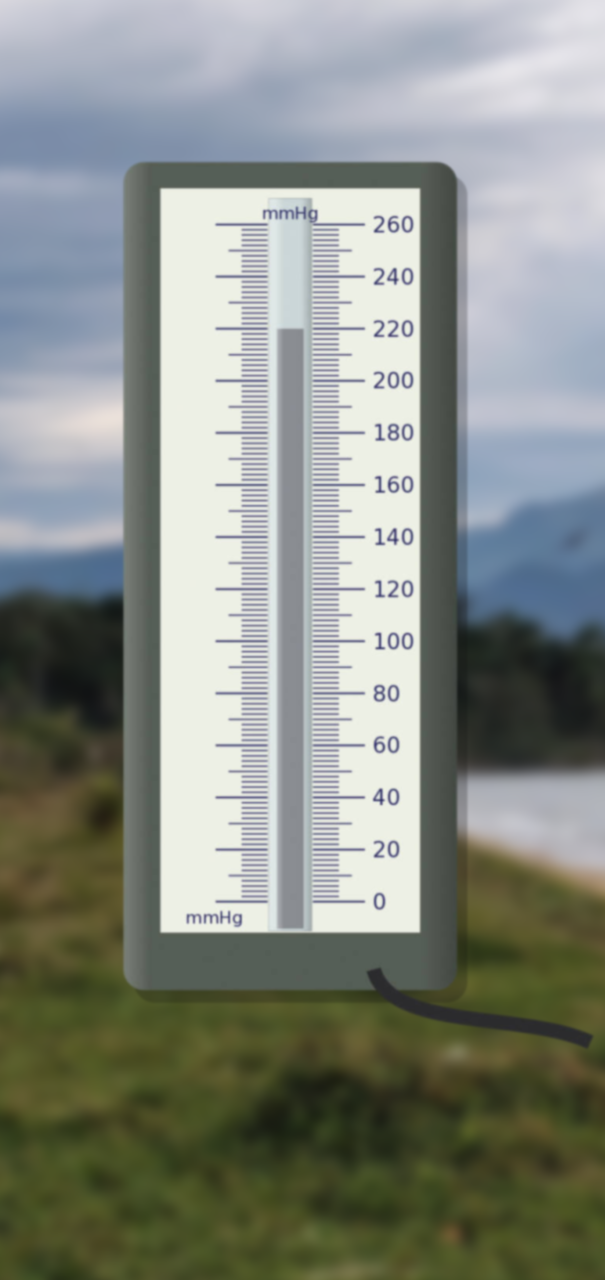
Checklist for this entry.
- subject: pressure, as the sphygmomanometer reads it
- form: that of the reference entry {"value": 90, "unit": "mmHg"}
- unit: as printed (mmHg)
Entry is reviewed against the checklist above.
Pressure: {"value": 220, "unit": "mmHg"}
